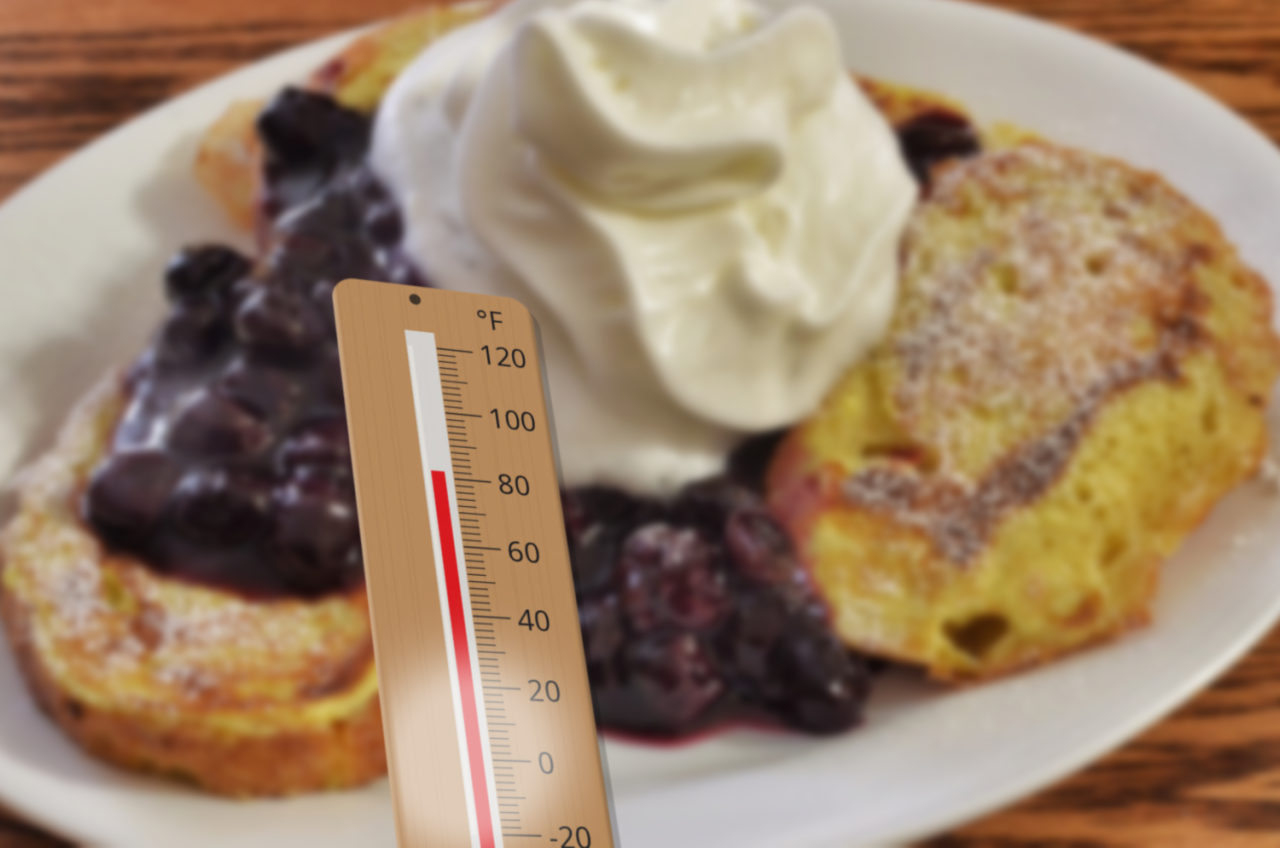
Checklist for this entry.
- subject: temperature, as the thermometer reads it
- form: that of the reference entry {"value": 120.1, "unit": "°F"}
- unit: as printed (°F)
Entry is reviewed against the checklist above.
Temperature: {"value": 82, "unit": "°F"}
